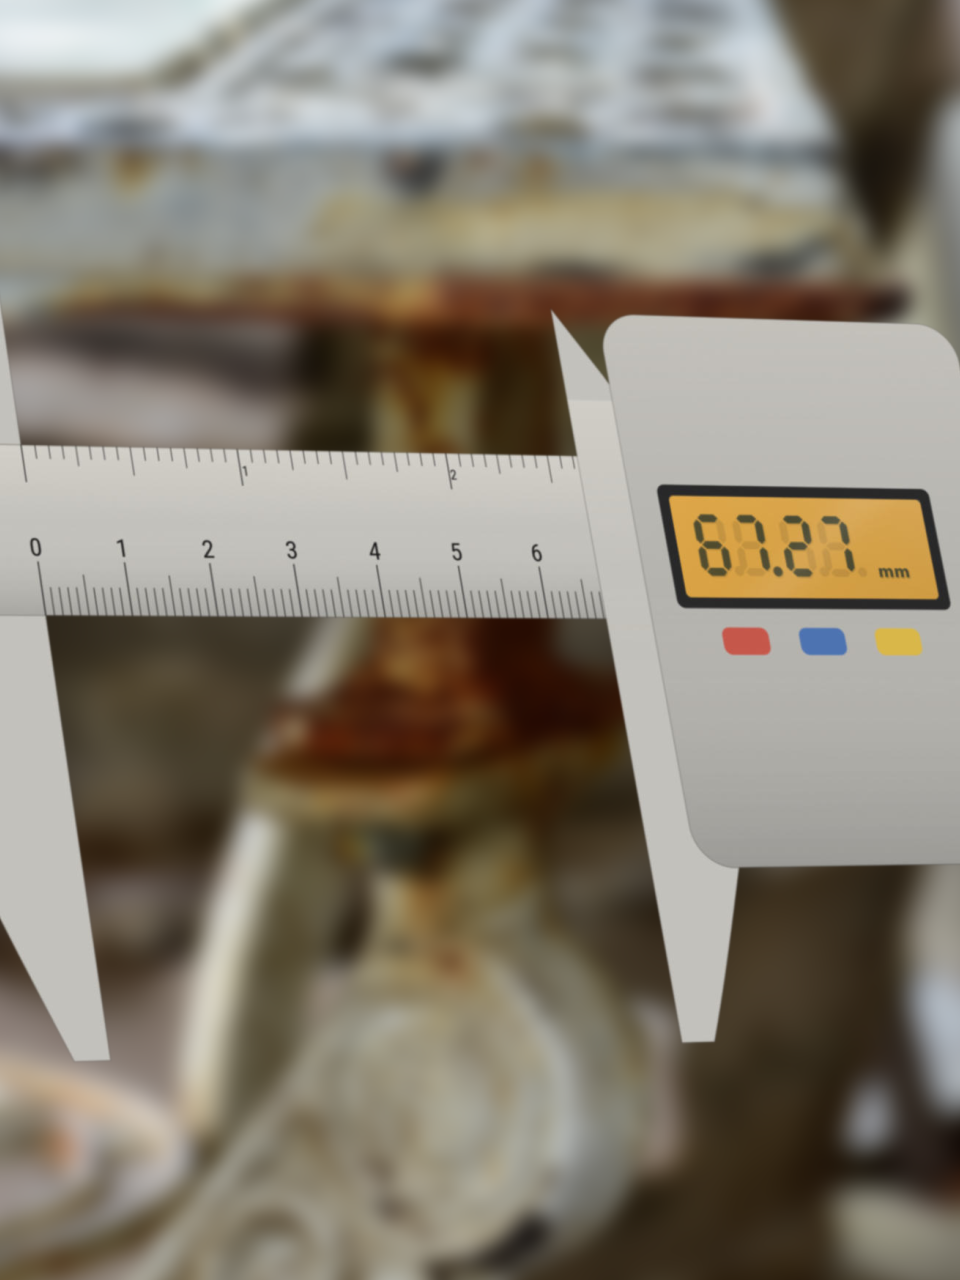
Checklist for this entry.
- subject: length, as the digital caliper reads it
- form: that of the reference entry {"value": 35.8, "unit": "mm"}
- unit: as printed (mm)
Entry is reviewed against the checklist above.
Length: {"value": 67.27, "unit": "mm"}
